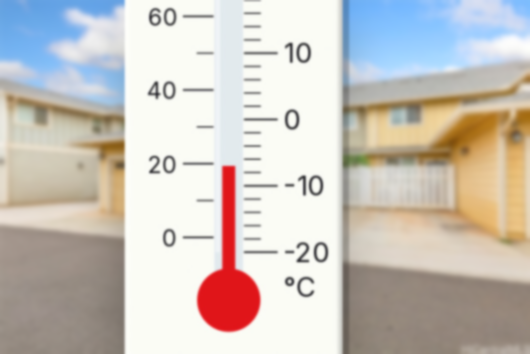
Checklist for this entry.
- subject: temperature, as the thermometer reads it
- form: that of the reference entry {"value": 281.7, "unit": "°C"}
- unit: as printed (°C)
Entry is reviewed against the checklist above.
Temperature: {"value": -7, "unit": "°C"}
